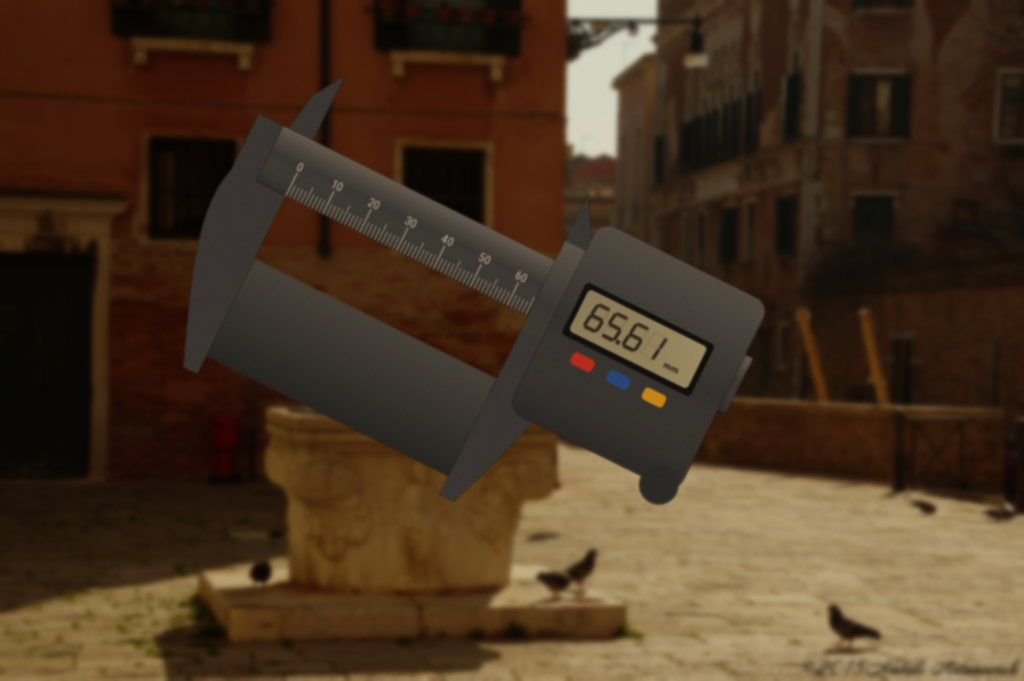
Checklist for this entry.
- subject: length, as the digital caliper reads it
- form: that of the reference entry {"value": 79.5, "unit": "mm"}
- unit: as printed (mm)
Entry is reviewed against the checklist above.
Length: {"value": 65.61, "unit": "mm"}
